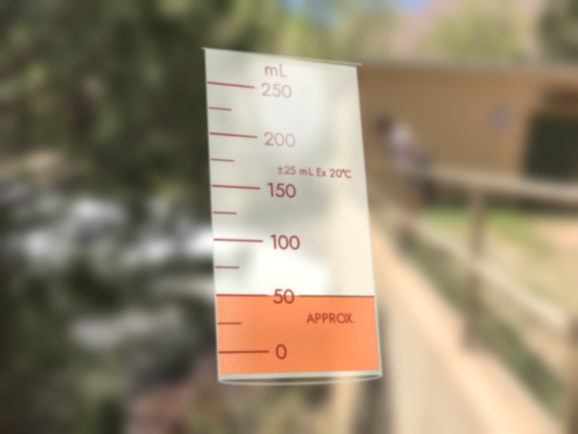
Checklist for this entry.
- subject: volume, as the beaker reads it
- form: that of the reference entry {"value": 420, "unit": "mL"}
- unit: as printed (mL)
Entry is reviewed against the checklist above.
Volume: {"value": 50, "unit": "mL"}
